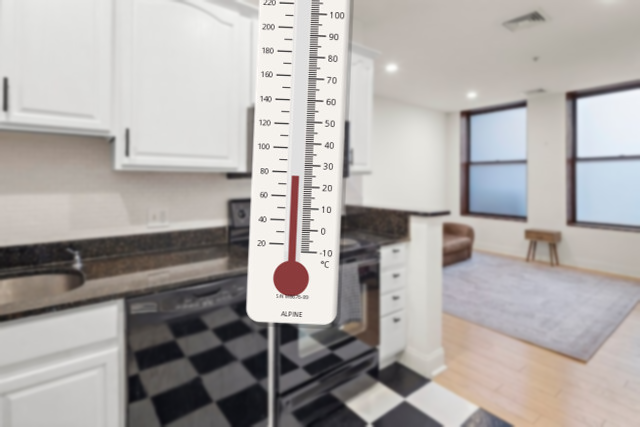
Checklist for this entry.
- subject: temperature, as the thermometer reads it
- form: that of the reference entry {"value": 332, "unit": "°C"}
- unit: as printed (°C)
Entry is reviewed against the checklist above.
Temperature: {"value": 25, "unit": "°C"}
